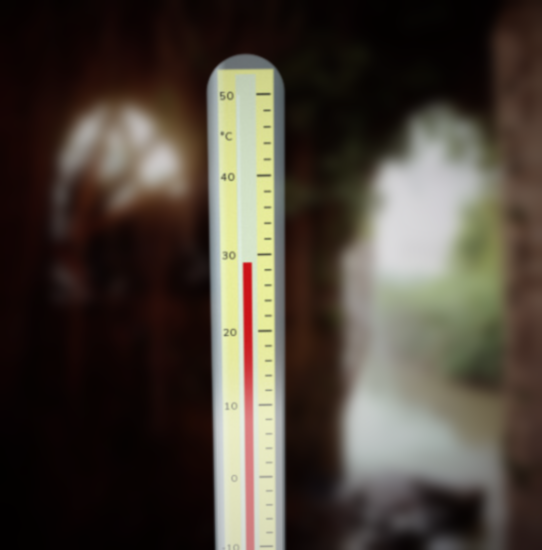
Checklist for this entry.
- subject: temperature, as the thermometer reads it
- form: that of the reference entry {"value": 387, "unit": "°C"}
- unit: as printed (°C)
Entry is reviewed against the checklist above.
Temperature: {"value": 29, "unit": "°C"}
